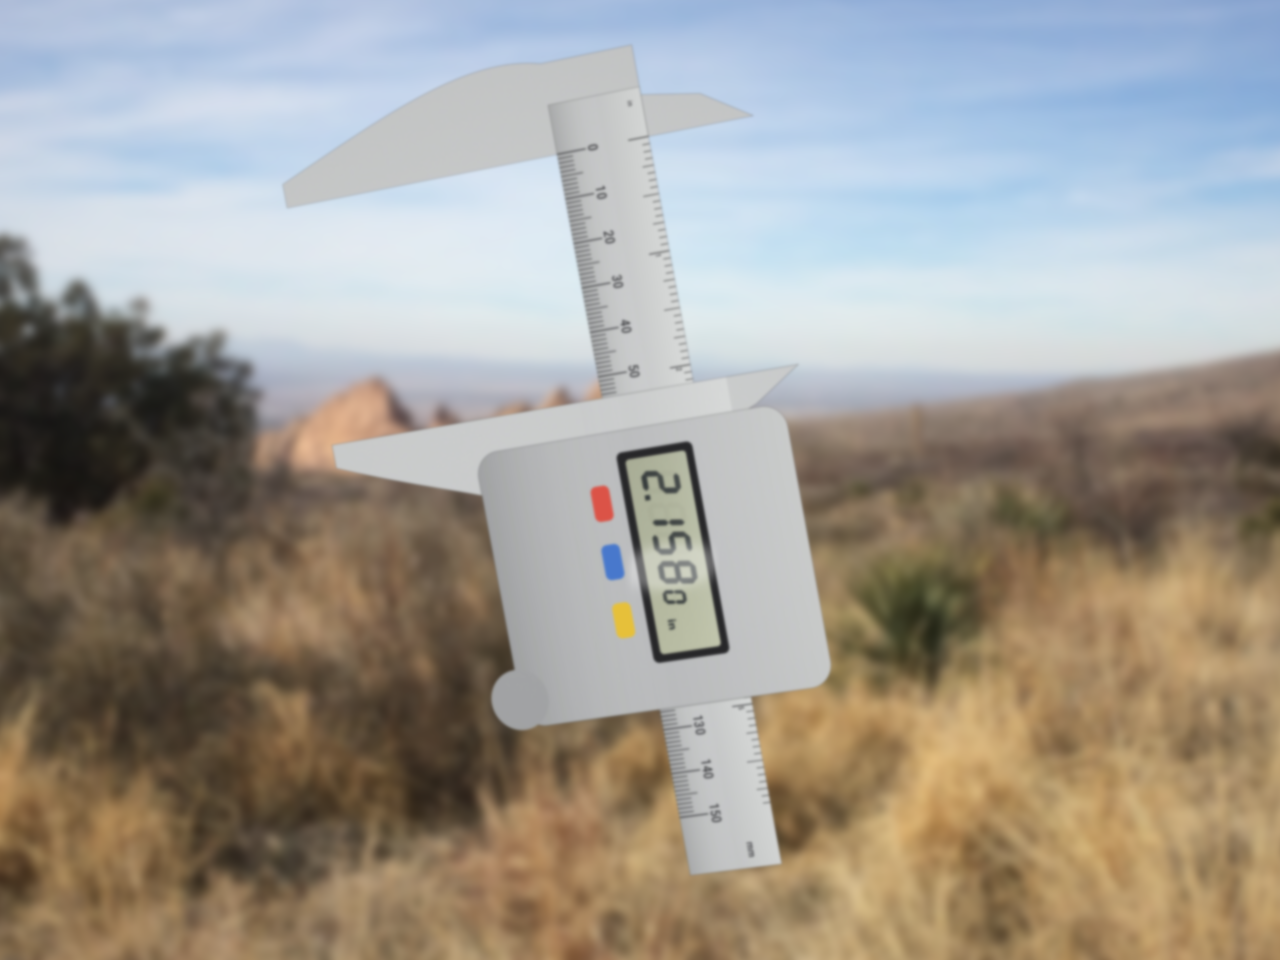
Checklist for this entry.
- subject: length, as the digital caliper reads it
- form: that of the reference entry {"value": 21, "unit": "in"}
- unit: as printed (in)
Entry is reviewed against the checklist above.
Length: {"value": 2.1580, "unit": "in"}
